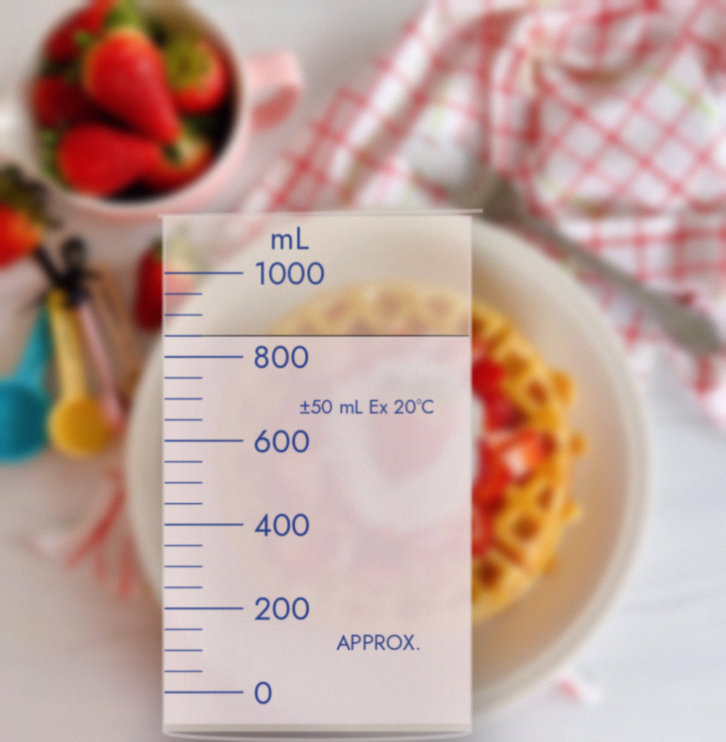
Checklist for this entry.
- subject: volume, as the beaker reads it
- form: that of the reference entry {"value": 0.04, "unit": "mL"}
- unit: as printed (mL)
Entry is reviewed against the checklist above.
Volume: {"value": 850, "unit": "mL"}
